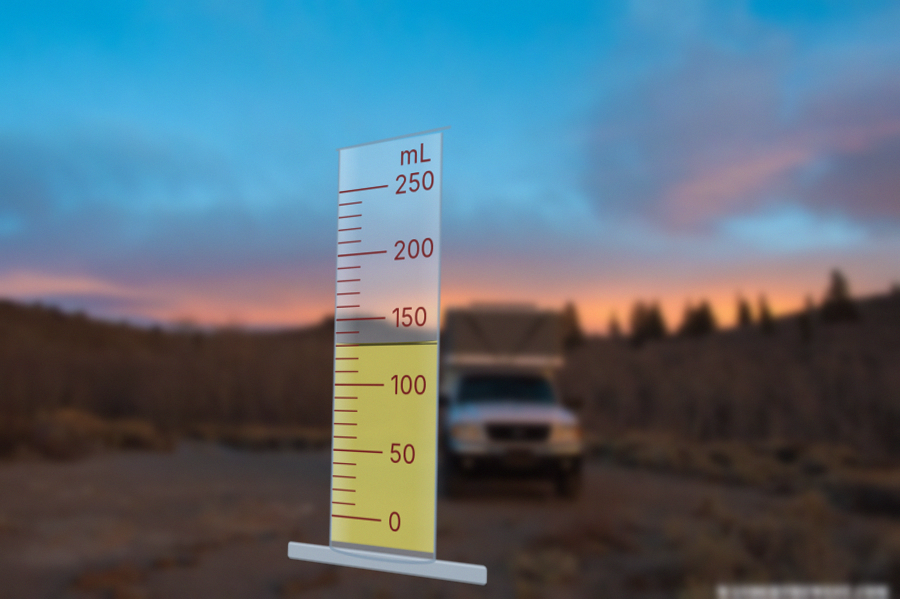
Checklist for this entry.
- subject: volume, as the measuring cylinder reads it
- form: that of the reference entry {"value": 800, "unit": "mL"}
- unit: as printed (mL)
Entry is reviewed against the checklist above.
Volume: {"value": 130, "unit": "mL"}
